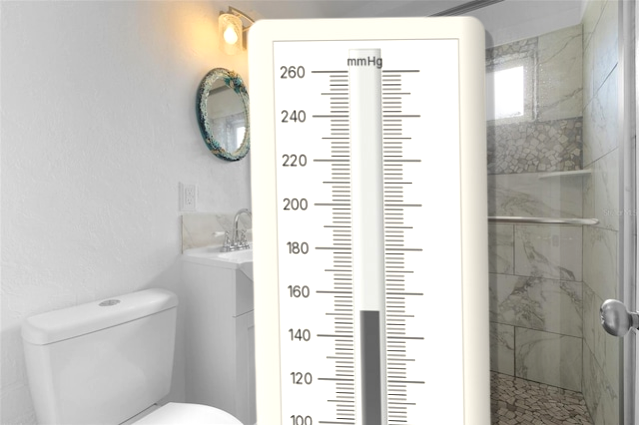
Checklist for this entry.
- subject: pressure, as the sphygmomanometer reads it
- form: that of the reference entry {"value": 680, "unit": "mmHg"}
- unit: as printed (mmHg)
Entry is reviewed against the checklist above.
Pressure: {"value": 152, "unit": "mmHg"}
